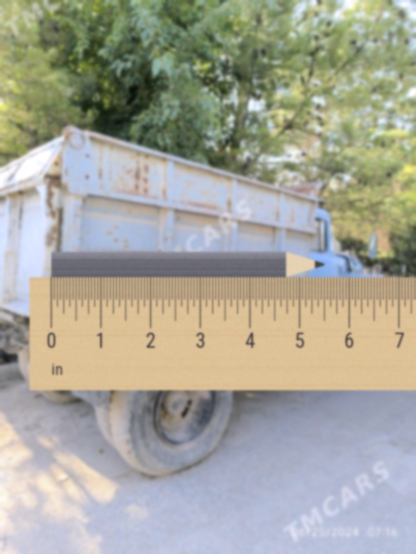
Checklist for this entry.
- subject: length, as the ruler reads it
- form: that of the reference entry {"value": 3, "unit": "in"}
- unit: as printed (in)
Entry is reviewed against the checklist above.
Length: {"value": 5.5, "unit": "in"}
